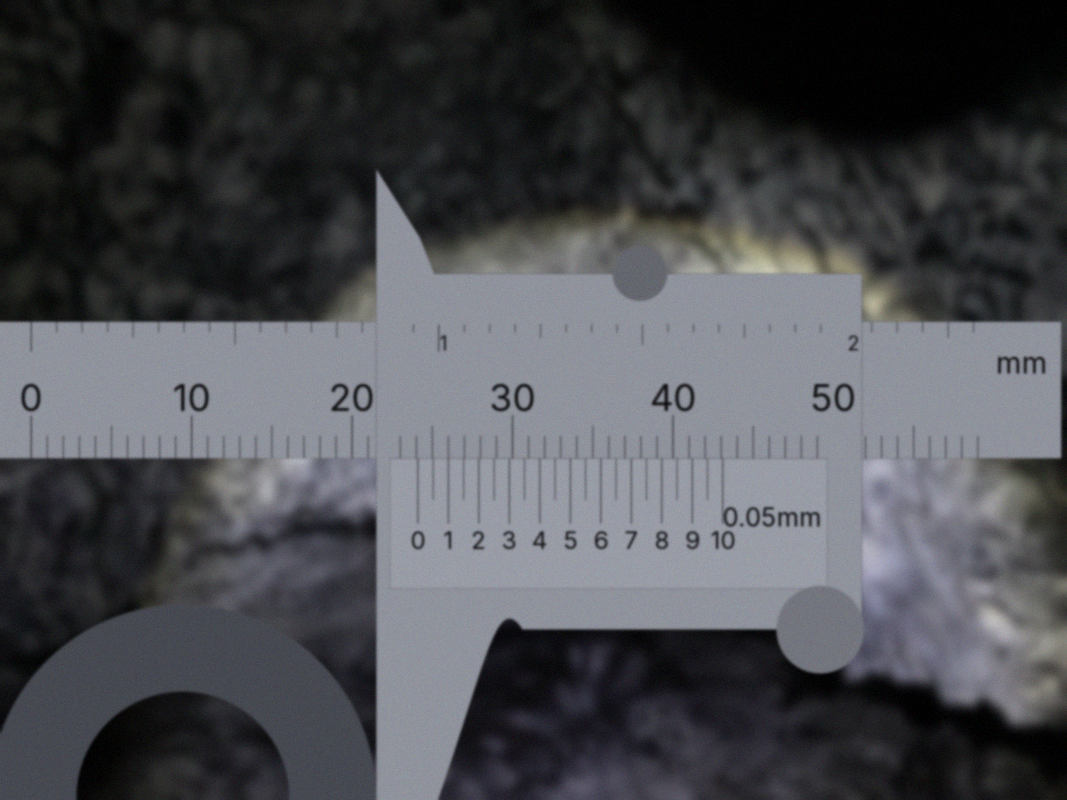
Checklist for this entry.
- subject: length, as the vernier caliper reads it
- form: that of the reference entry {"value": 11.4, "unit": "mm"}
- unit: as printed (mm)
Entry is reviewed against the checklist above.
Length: {"value": 24.1, "unit": "mm"}
